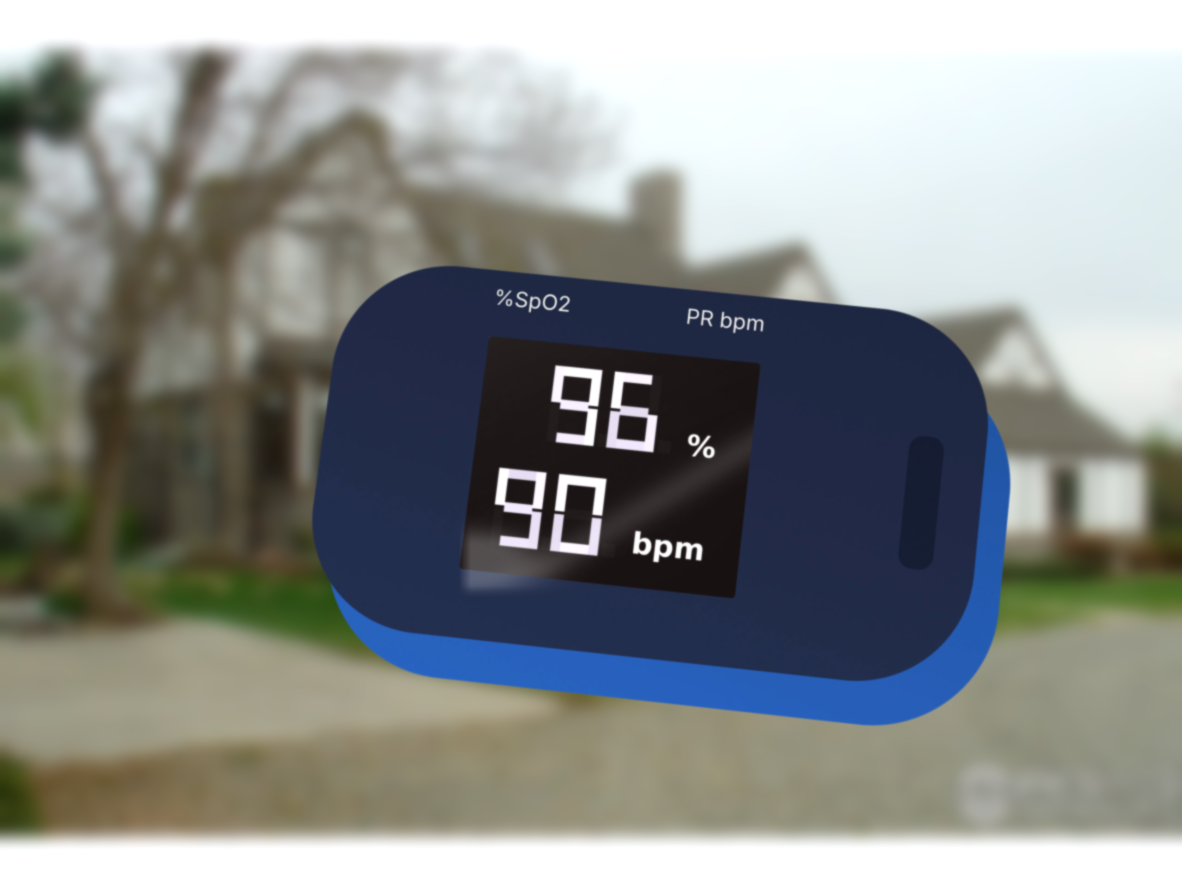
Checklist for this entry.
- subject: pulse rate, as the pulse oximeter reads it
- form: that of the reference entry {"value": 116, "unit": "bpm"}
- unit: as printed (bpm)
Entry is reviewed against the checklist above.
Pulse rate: {"value": 90, "unit": "bpm"}
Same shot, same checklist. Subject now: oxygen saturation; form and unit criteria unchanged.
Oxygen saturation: {"value": 96, "unit": "%"}
